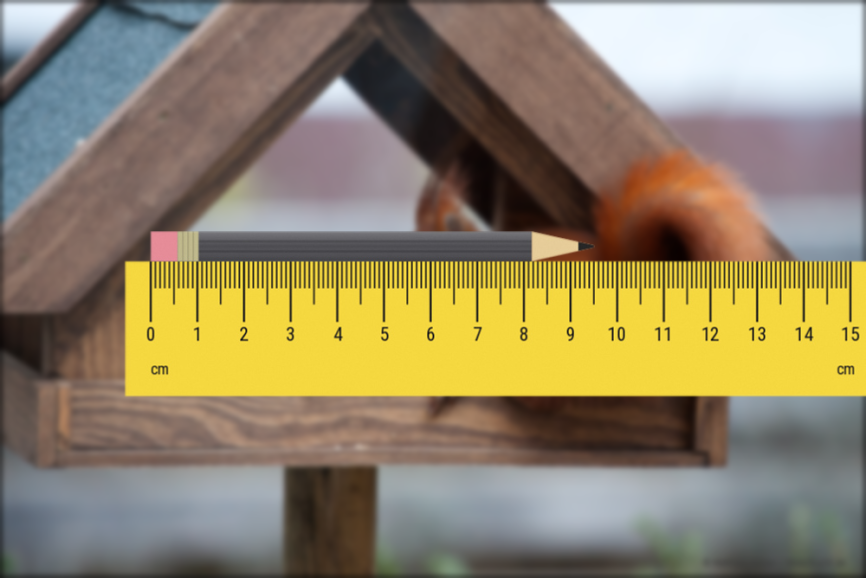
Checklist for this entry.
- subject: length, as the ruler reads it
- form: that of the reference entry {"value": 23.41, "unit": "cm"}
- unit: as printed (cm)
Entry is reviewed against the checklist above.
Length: {"value": 9.5, "unit": "cm"}
